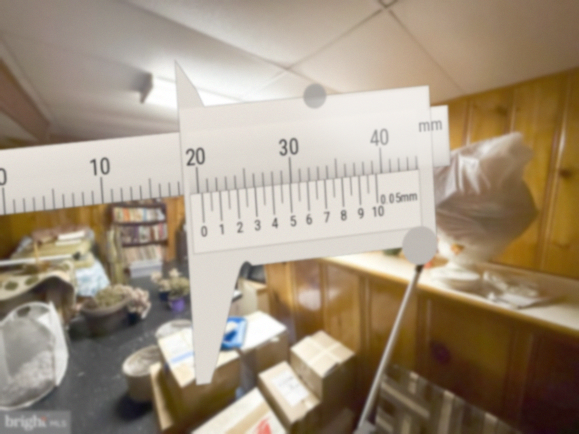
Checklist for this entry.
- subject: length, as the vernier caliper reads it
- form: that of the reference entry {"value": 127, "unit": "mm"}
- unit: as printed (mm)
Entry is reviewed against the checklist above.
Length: {"value": 20.4, "unit": "mm"}
